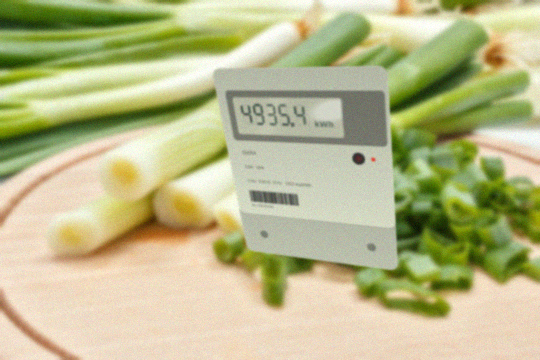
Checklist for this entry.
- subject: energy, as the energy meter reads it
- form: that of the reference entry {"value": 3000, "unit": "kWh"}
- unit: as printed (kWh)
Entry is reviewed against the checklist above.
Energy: {"value": 4935.4, "unit": "kWh"}
